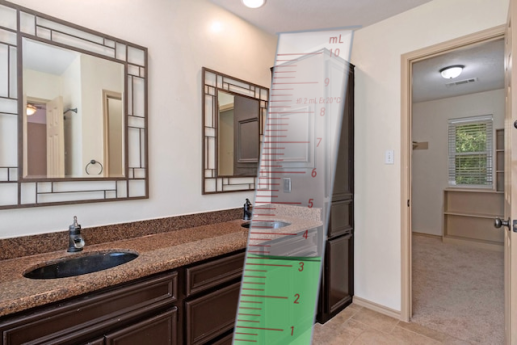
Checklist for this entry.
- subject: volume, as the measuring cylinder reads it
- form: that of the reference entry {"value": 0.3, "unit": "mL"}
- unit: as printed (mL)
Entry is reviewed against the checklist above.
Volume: {"value": 3.2, "unit": "mL"}
